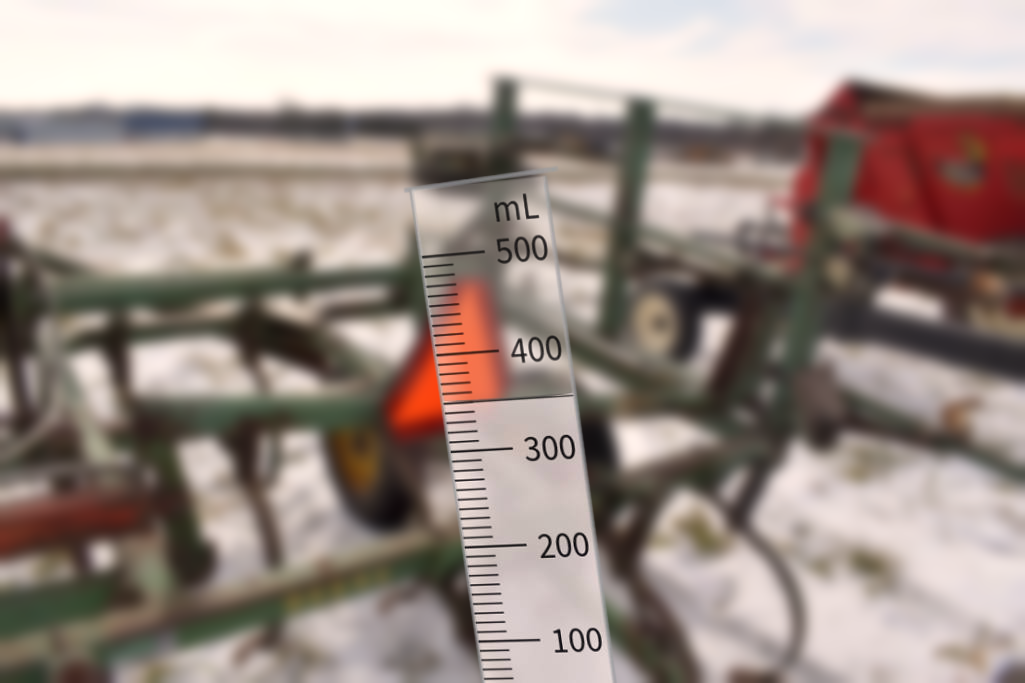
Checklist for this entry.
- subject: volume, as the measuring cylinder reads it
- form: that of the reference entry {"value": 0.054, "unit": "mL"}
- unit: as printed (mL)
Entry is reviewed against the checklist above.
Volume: {"value": 350, "unit": "mL"}
